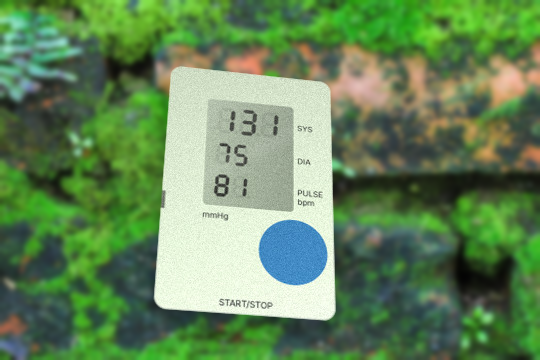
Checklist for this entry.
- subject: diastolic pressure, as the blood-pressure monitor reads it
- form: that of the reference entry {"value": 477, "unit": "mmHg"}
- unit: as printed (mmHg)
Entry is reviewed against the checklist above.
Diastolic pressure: {"value": 75, "unit": "mmHg"}
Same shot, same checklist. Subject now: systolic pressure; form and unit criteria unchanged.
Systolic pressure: {"value": 131, "unit": "mmHg"}
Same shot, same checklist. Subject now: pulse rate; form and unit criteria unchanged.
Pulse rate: {"value": 81, "unit": "bpm"}
